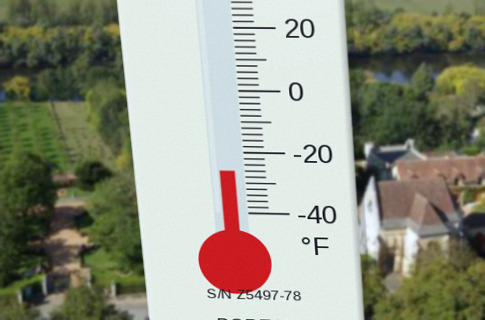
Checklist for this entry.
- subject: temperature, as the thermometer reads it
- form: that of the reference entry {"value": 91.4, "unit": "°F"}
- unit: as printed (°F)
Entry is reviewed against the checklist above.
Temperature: {"value": -26, "unit": "°F"}
